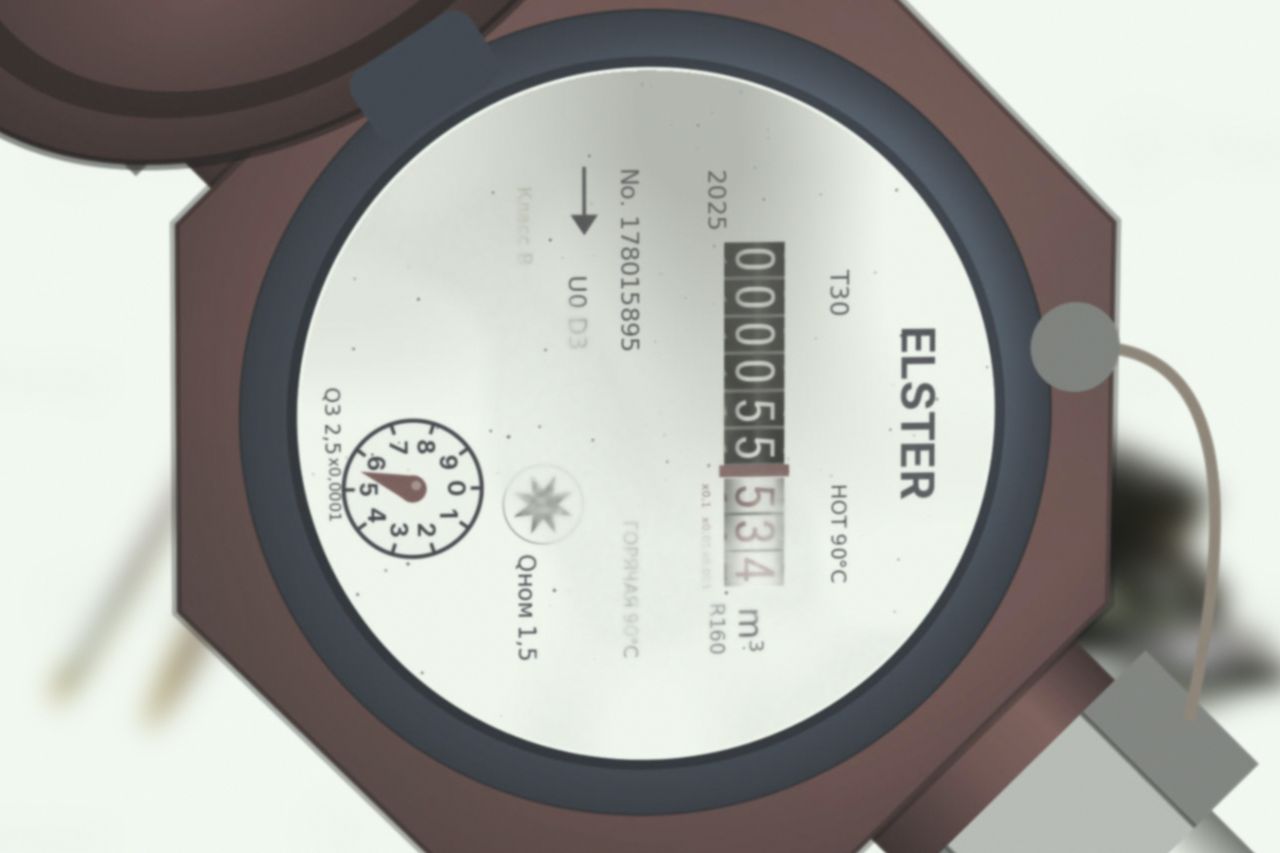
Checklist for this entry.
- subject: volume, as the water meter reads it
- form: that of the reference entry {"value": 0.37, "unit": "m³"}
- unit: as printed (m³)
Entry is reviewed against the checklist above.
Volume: {"value": 55.5345, "unit": "m³"}
